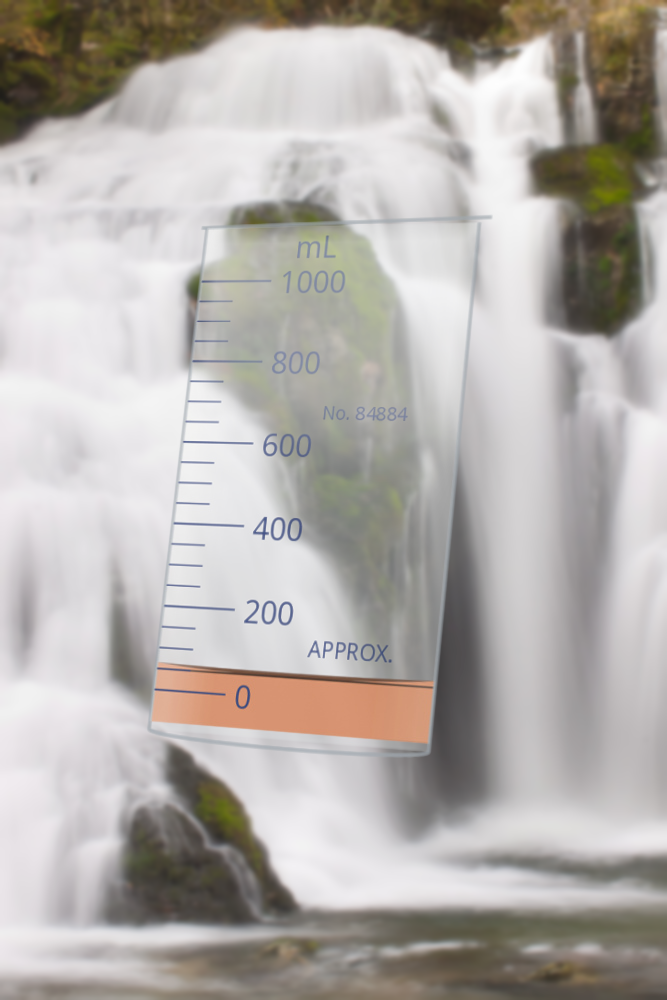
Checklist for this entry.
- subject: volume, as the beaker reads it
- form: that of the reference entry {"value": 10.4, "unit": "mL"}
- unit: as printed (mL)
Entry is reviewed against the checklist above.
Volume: {"value": 50, "unit": "mL"}
